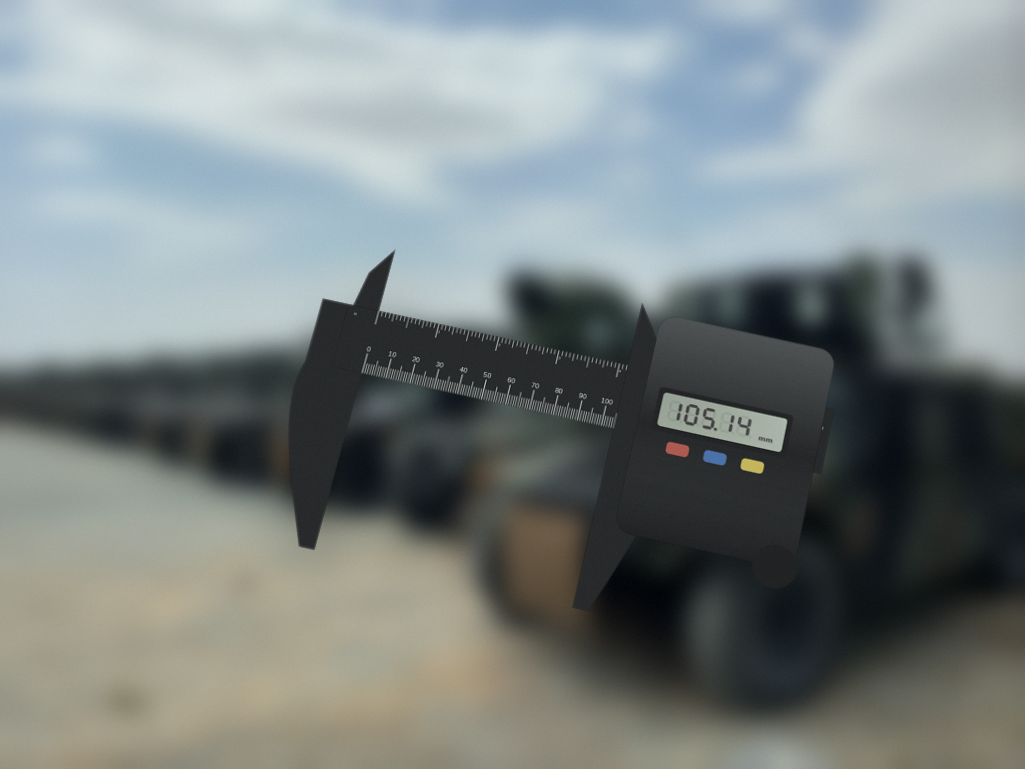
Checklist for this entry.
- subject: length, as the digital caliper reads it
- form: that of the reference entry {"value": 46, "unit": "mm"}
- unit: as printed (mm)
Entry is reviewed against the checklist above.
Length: {"value": 105.14, "unit": "mm"}
